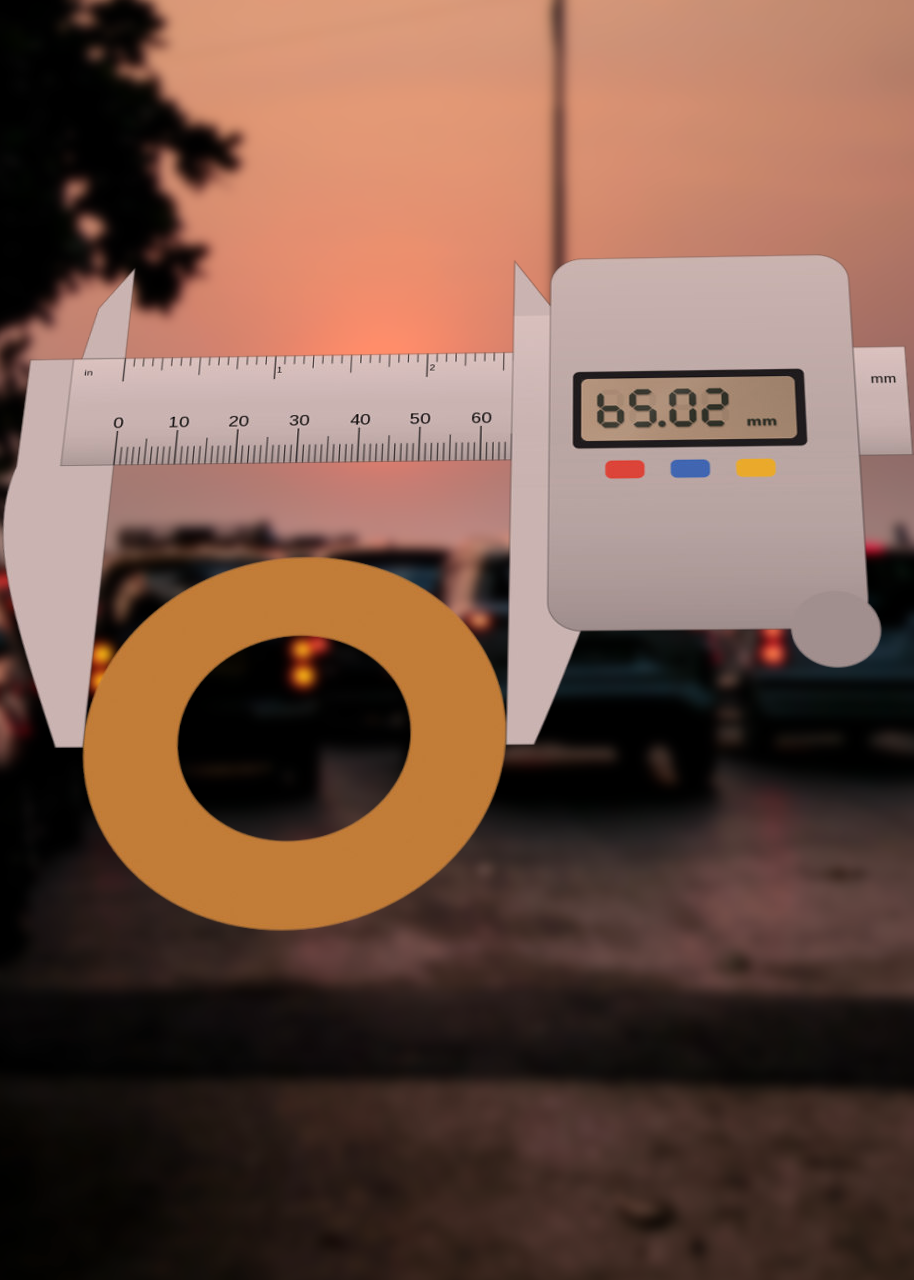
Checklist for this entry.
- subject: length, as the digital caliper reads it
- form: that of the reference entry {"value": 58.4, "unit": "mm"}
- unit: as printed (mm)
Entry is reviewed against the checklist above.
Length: {"value": 65.02, "unit": "mm"}
